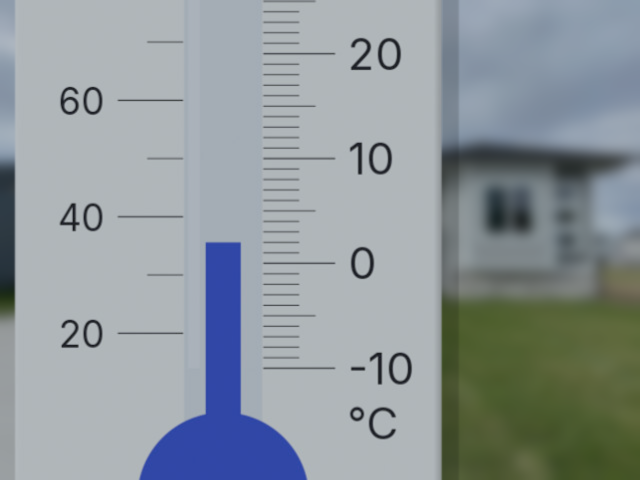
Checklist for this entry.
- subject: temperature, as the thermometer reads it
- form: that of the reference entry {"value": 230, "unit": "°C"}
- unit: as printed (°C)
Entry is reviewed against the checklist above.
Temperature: {"value": 2, "unit": "°C"}
